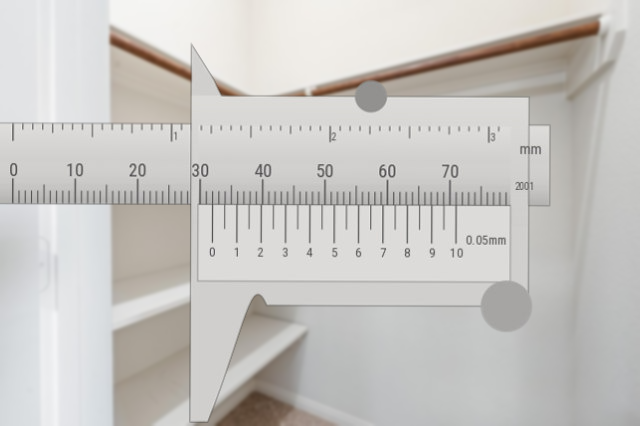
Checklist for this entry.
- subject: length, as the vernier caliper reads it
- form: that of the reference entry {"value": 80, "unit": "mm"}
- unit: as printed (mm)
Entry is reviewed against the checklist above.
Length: {"value": 32.0, "unit": "mm"}
